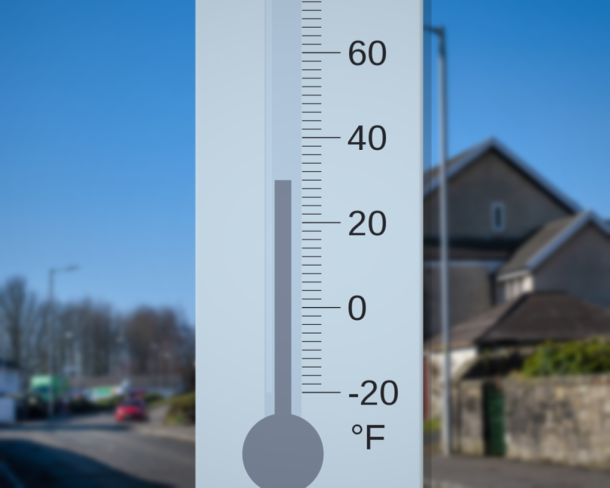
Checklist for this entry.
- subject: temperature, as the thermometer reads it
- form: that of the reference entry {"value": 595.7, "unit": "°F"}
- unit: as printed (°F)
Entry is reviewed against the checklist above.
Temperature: {"value": 30, "unit": "°F"}
